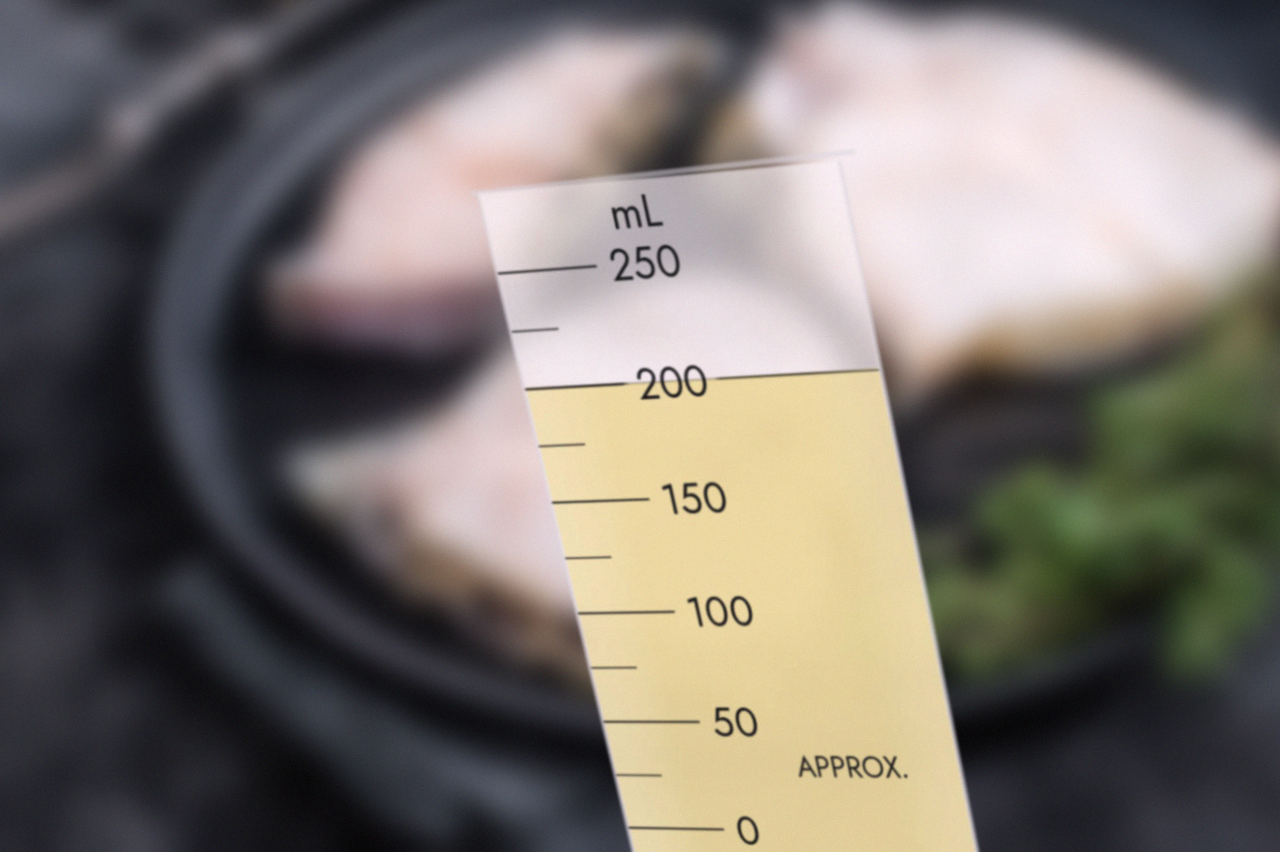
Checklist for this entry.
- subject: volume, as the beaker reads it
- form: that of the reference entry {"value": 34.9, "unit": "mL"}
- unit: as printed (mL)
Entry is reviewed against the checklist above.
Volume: {"value": 200, "unit": "mL"}
